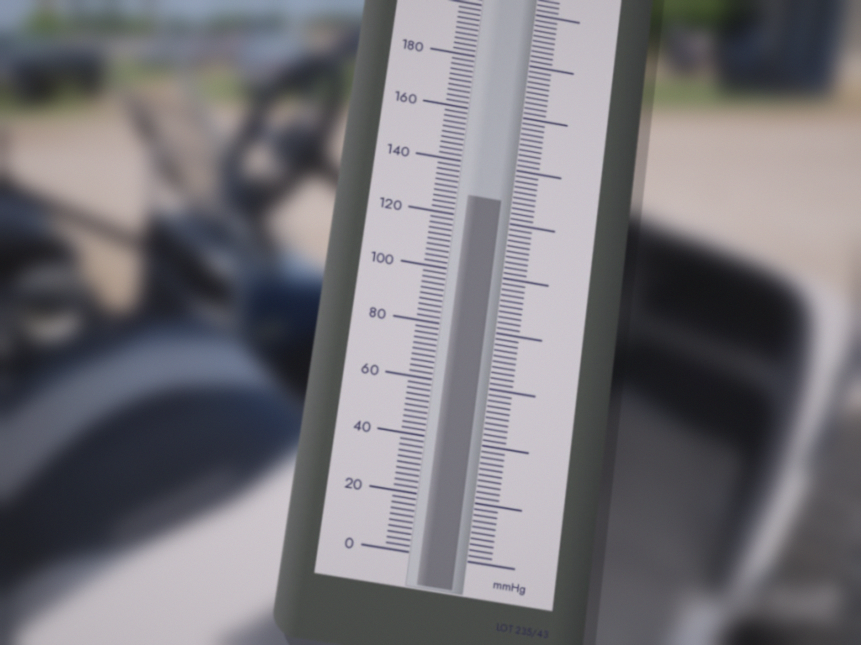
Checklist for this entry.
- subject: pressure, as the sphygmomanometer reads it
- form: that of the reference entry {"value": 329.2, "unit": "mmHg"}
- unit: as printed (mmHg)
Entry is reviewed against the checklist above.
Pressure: {"value": 128, "unit": "mmHg"}
